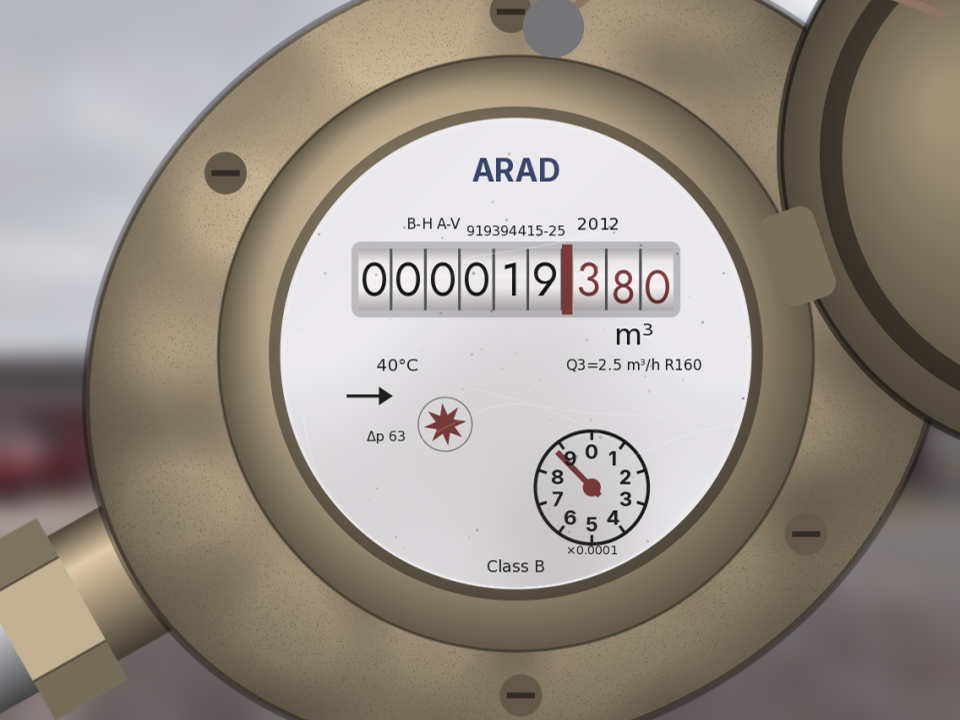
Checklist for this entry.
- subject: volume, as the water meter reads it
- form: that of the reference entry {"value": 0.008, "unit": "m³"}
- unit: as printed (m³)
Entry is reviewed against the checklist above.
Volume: {"value": 19.3798, "unit": "m³"}
